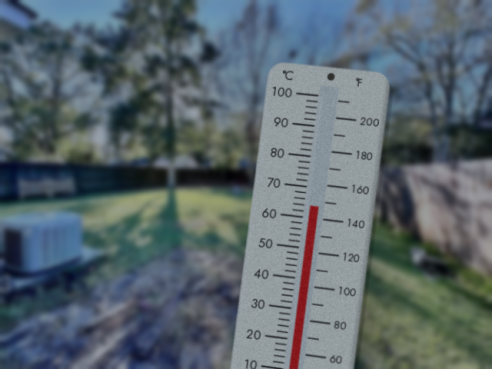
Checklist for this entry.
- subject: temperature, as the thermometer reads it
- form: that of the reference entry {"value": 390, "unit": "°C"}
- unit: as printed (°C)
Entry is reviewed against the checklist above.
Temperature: {"value": 64, "unit": "°C"}
